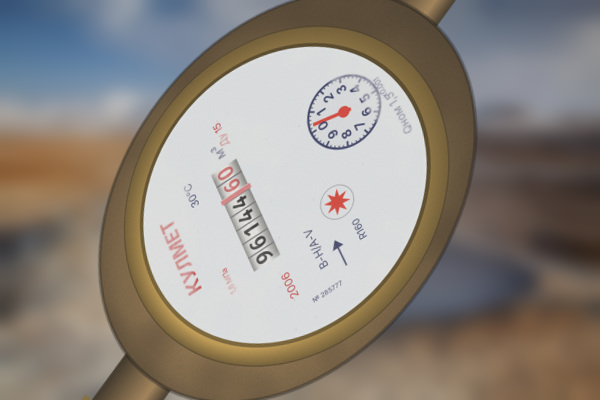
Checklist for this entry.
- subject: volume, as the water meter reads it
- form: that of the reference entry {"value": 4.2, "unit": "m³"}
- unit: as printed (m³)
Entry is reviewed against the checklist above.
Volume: {"value": 96144.600, "unit": "m³"}
